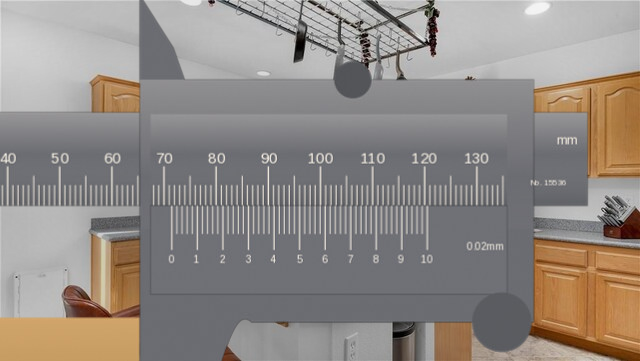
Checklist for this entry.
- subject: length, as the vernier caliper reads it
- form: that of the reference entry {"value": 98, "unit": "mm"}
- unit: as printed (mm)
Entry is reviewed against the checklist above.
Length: {"value": 71.5, "unit": "mm"}
